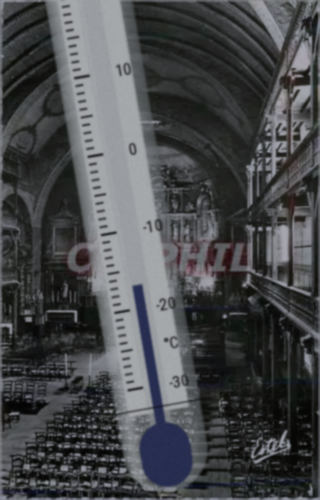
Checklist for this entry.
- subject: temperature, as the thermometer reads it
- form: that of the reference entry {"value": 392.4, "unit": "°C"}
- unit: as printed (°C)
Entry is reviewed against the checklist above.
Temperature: {"value": -17, "unit": "°C"}
